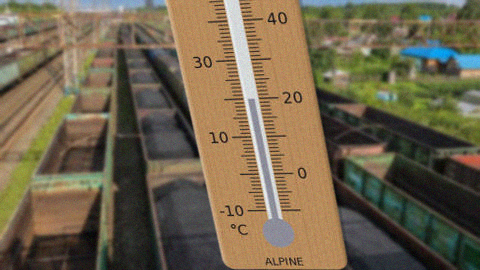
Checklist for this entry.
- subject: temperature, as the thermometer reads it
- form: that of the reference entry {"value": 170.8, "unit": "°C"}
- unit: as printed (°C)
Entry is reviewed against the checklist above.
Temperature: {"value": 20, "unit": "°C"}
